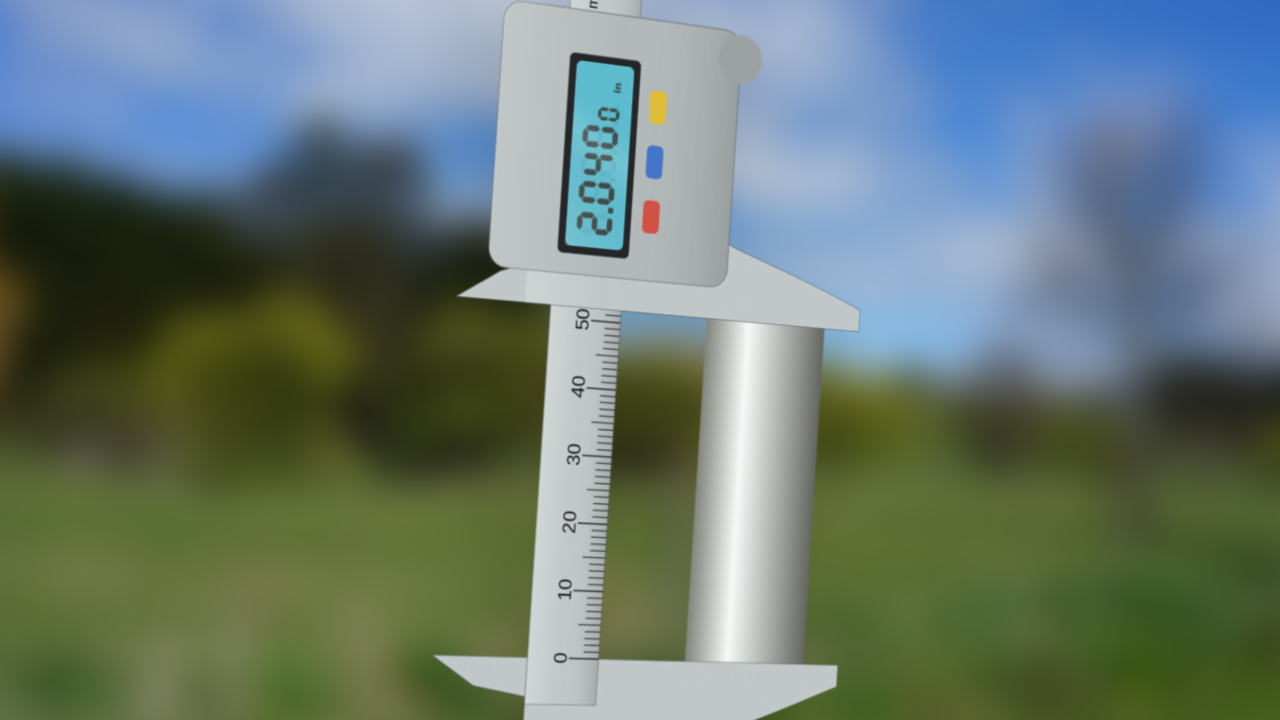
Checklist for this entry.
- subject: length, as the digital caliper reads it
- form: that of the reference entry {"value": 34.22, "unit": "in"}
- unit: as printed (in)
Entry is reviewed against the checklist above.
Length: {"value": 2.0400, "unit": "in"}
